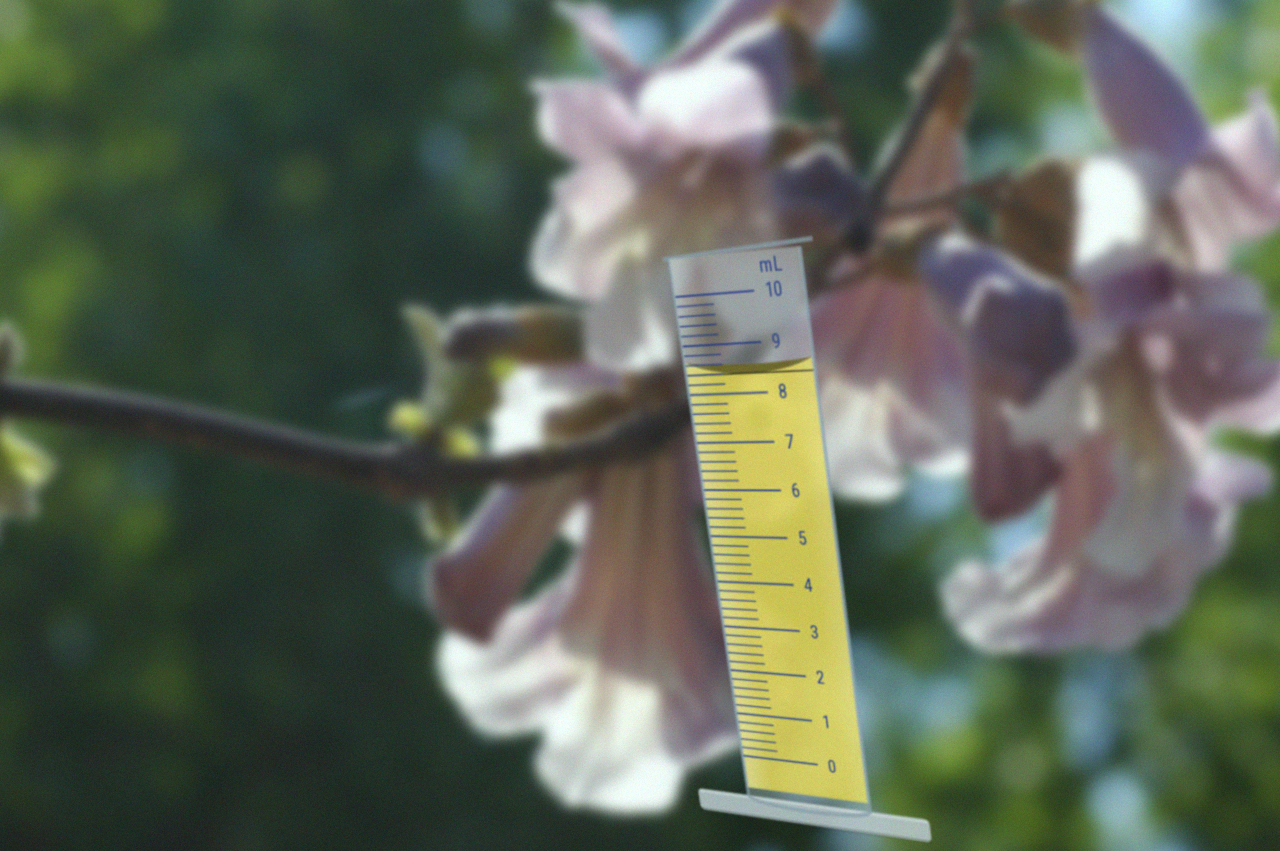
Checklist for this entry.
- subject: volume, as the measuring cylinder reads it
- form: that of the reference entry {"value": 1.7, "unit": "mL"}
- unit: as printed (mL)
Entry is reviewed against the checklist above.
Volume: {"value": 8.4, "unit": "mL"}
